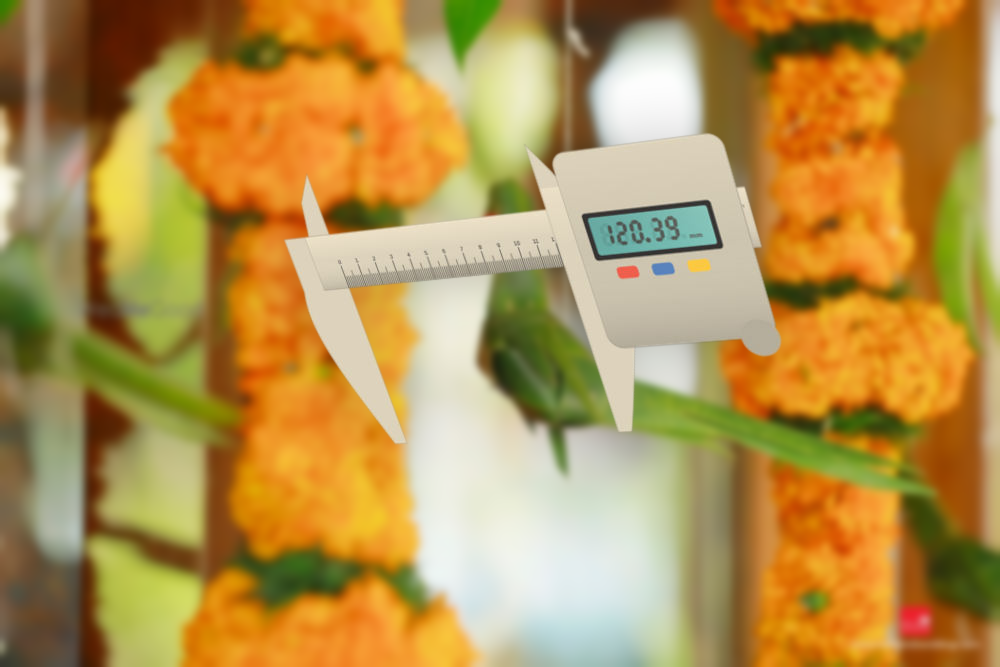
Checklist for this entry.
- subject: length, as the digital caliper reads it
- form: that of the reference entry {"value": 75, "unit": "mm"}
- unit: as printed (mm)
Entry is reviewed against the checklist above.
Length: {"value": 120.39, "unit": "mm"}
